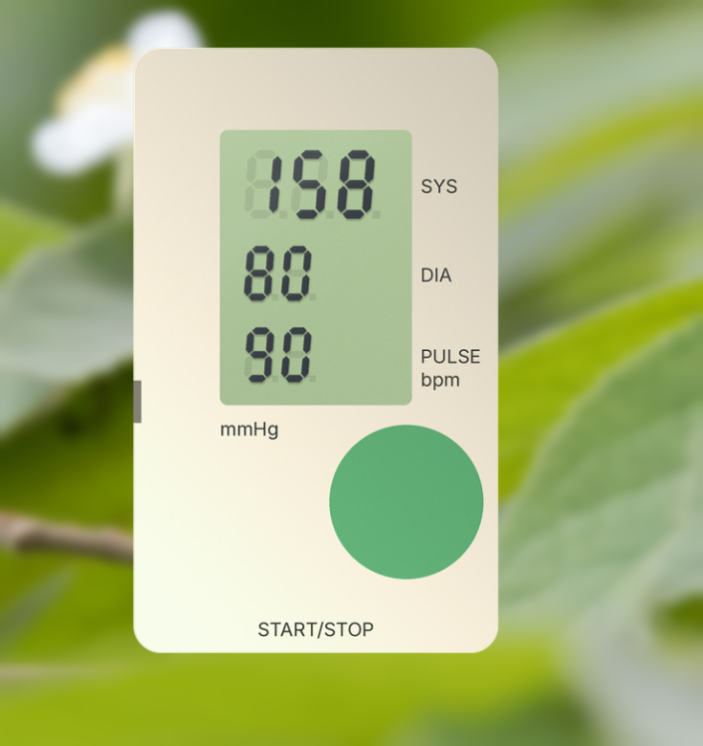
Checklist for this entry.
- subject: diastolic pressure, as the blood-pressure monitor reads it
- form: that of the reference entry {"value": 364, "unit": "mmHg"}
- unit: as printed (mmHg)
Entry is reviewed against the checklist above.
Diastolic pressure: {"value": 80, "unit": "mmHg"}
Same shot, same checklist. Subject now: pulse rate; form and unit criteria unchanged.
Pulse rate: {"value": 90, "unit": "bpm"}
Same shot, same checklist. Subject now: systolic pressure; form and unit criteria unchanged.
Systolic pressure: {"value": 158, "unit": "mmHg"}
